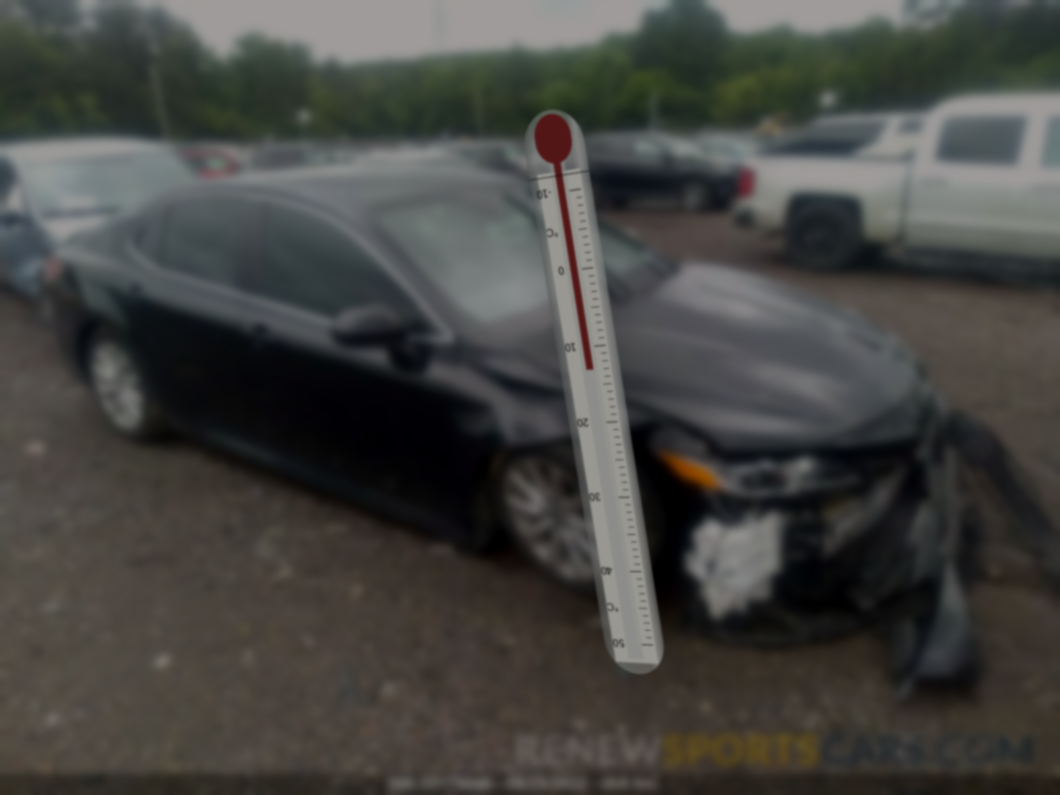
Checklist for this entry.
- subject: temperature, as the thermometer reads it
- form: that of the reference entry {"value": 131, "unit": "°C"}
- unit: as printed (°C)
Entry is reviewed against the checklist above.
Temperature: {"value": 13, "unit": "°C"}
